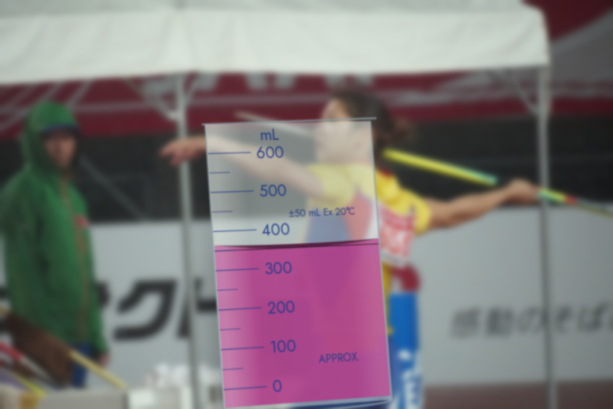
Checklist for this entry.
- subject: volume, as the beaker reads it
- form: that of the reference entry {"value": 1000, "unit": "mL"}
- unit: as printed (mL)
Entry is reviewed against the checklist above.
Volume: {"value": 350, "unit": "mL"}
